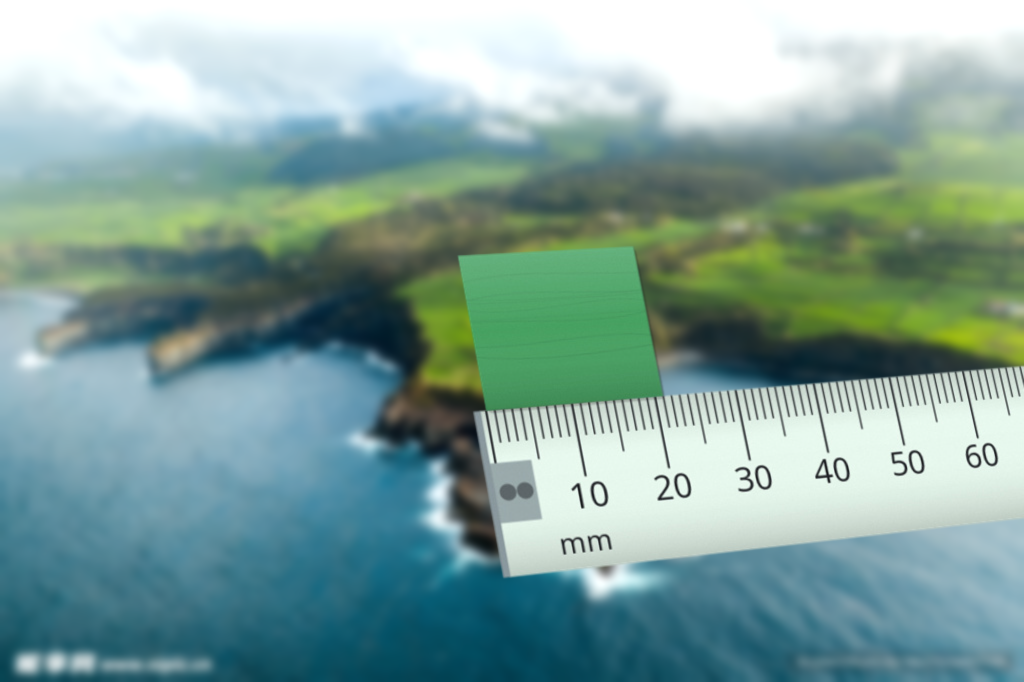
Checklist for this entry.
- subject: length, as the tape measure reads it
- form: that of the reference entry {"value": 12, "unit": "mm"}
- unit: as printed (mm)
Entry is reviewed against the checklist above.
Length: {"value": 21, "unit": "mm"}
